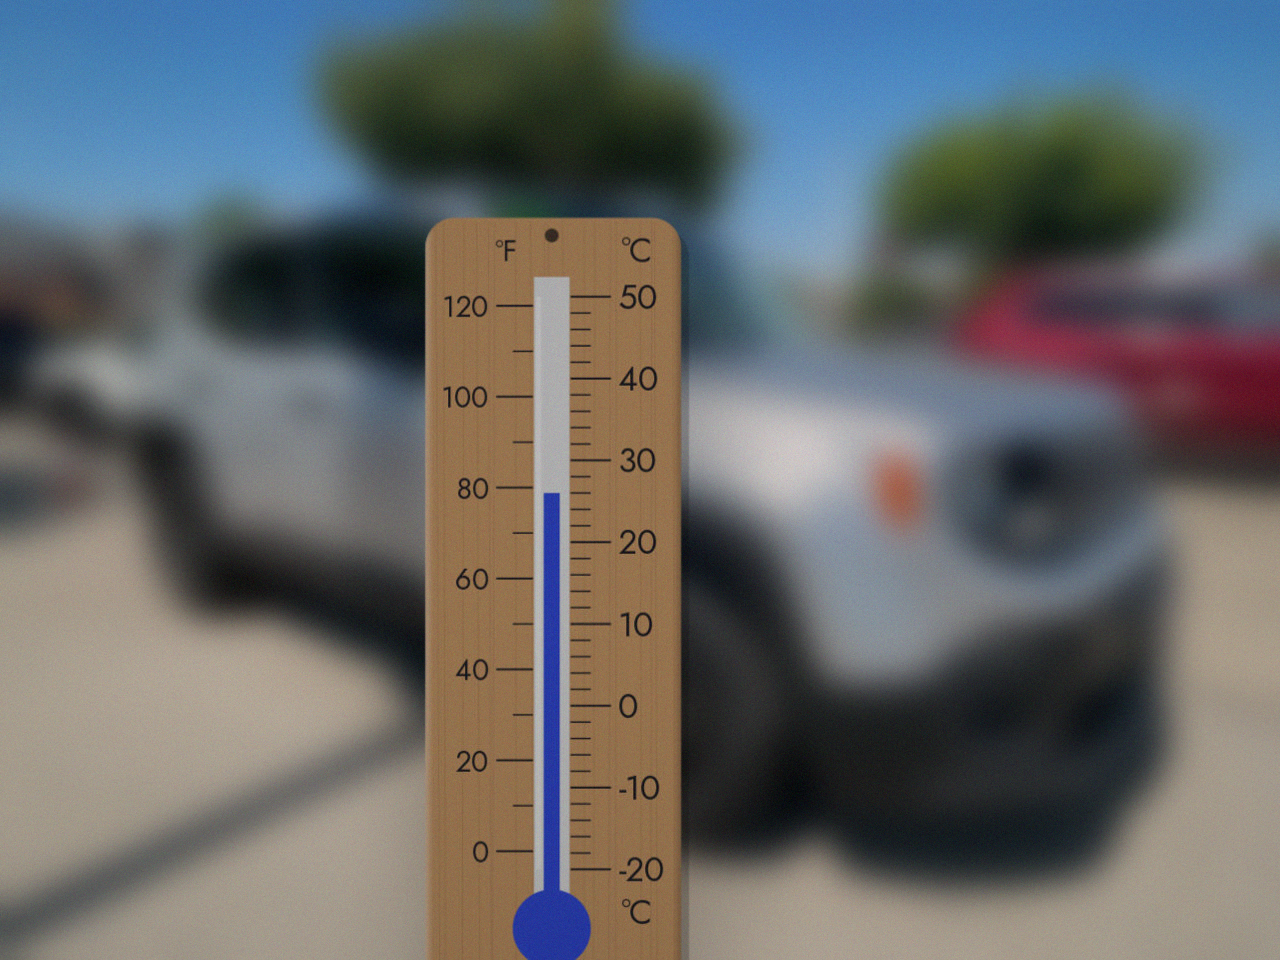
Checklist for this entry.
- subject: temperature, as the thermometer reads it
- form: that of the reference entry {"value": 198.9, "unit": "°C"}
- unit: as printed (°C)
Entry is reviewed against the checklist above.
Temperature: {"value": 26, "unit": "°C"}
